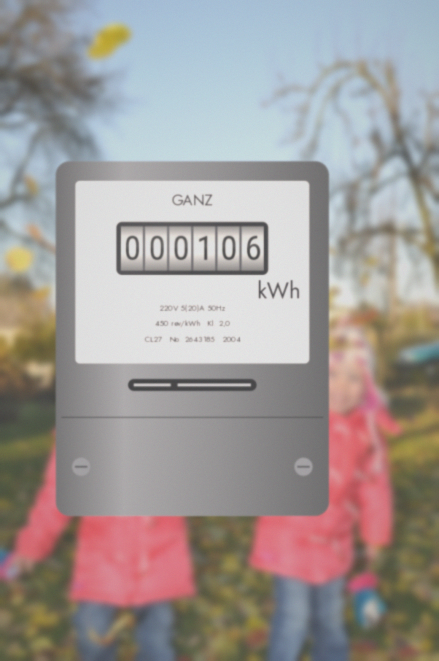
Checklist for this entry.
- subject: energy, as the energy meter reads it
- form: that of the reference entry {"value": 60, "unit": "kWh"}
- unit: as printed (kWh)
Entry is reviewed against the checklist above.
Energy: {"value": 106, "unit": "kWh"}
